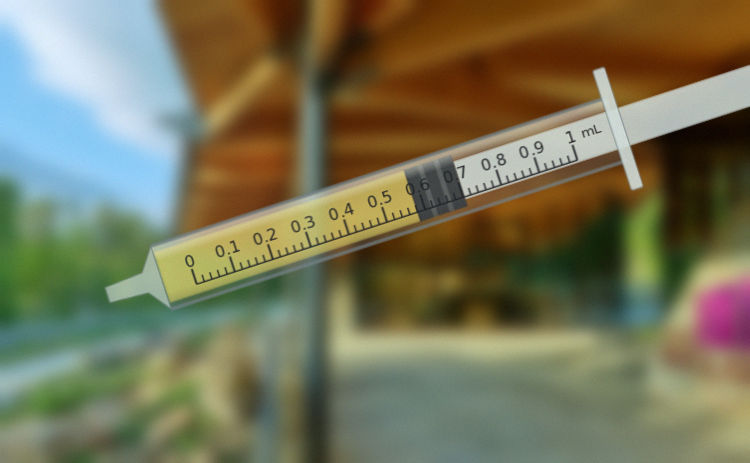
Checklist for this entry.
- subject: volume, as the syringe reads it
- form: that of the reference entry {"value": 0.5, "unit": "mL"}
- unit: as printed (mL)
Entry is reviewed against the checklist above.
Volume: {"value": 0.58, "unit": "mL"}
